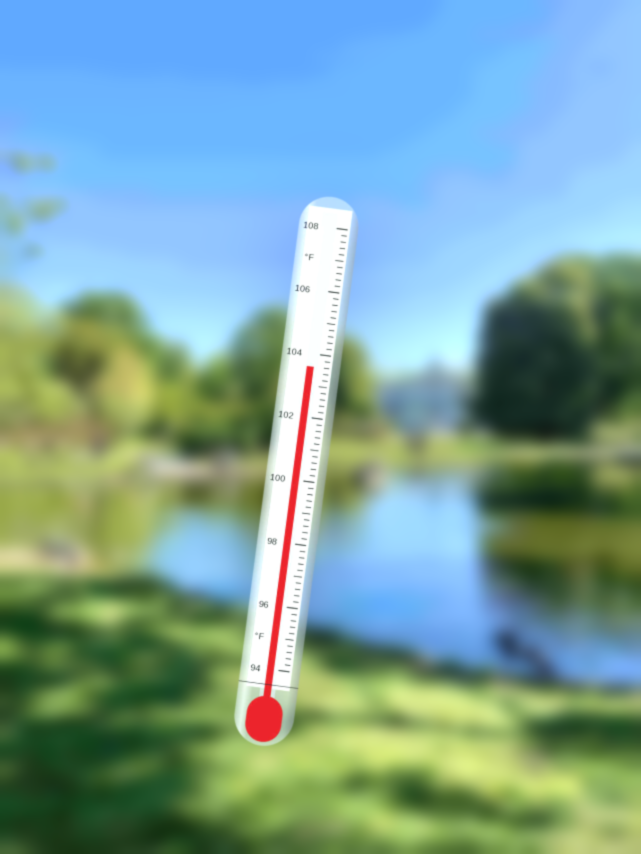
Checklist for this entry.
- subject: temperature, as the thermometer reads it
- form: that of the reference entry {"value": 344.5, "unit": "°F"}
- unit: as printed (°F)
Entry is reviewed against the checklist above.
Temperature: {"value": 103.6, "unit": "°F"}
